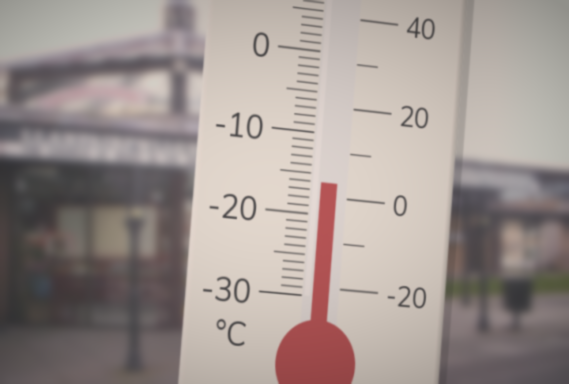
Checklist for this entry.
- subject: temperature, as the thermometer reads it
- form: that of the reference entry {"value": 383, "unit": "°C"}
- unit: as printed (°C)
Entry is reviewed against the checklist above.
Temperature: {"value": -16, "unit": "°C"}
